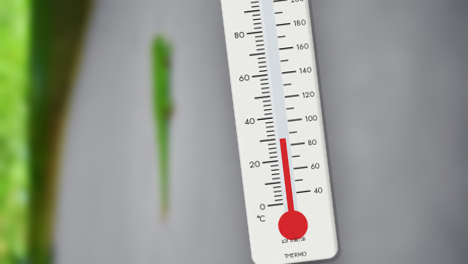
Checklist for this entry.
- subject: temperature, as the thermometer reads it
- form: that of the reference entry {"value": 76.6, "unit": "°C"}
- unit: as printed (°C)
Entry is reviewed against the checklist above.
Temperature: {"value": 30, "unit": "°C"}
